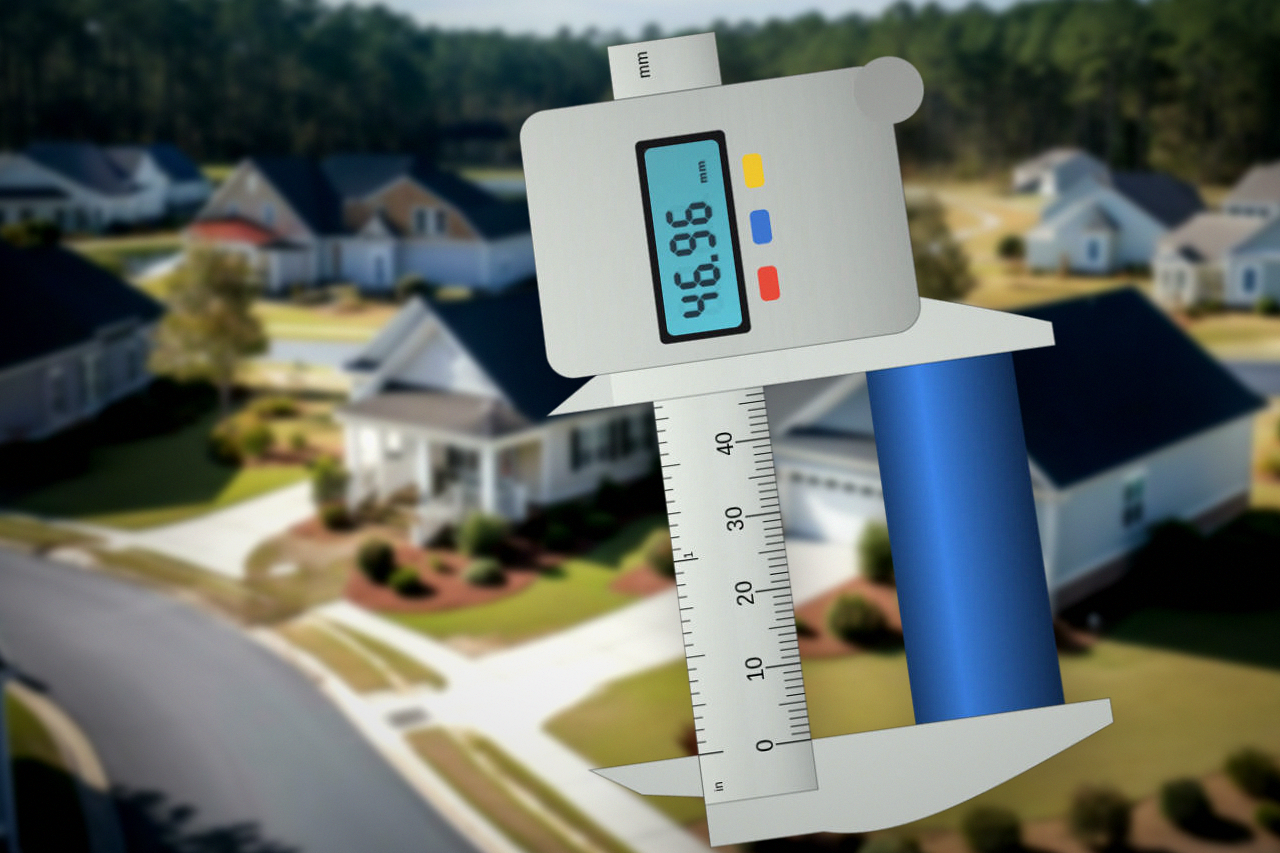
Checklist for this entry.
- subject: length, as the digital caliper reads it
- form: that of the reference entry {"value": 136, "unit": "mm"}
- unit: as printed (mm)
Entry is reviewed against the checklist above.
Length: {"value": 46.96, "unit": "mm"}
